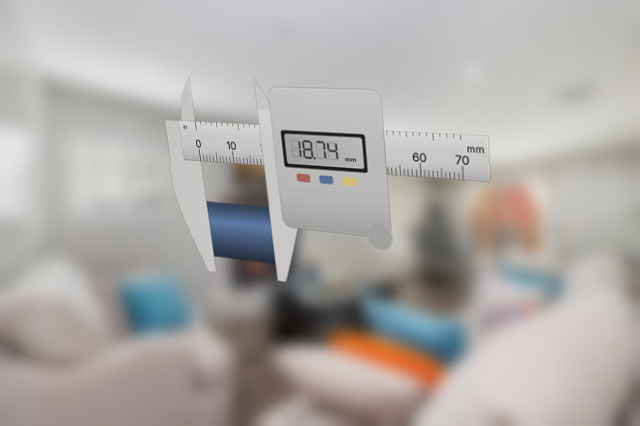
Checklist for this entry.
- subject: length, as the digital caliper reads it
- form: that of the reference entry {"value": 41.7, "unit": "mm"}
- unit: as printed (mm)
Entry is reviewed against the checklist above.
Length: {"value": 18.74, "unit": "mm"}
